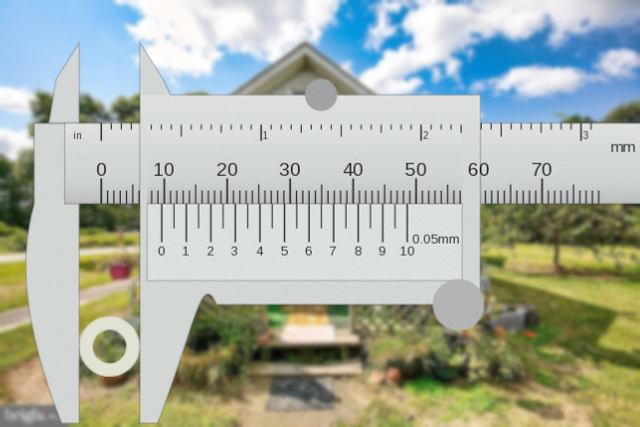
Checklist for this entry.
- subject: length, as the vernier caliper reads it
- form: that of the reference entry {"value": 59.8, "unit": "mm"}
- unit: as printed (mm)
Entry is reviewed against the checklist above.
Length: {"value": 9.6, "unit": "mm"}
